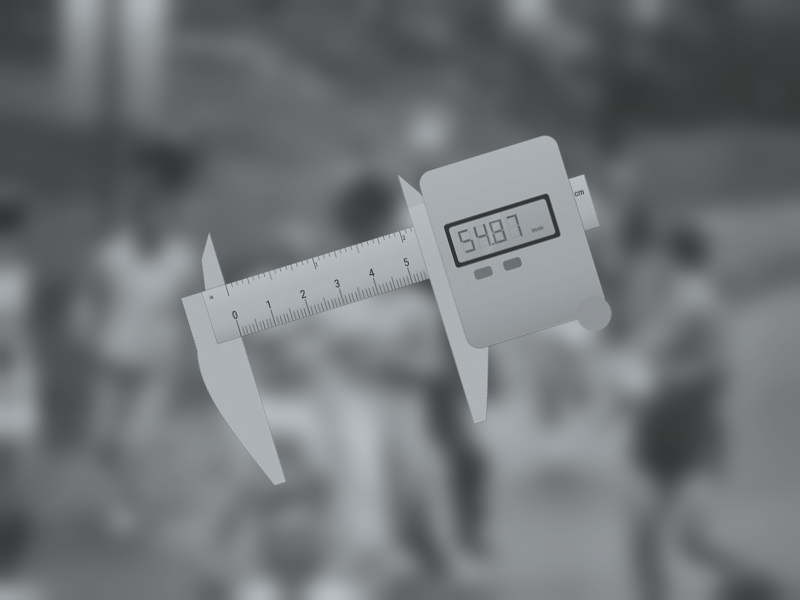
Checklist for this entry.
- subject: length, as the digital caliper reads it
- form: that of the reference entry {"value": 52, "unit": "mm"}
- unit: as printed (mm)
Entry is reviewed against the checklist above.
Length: {"value": 54.87, "unit": "mm"}
